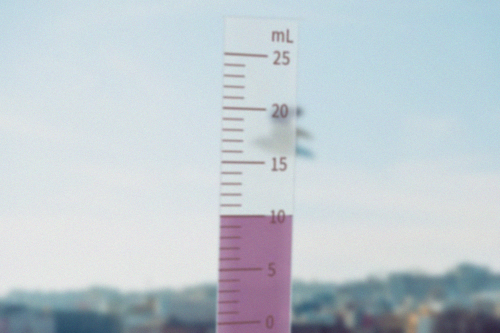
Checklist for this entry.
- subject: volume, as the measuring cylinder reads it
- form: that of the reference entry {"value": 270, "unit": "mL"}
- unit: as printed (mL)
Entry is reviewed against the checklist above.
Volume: {"value": 10, "unit": "mL"}
